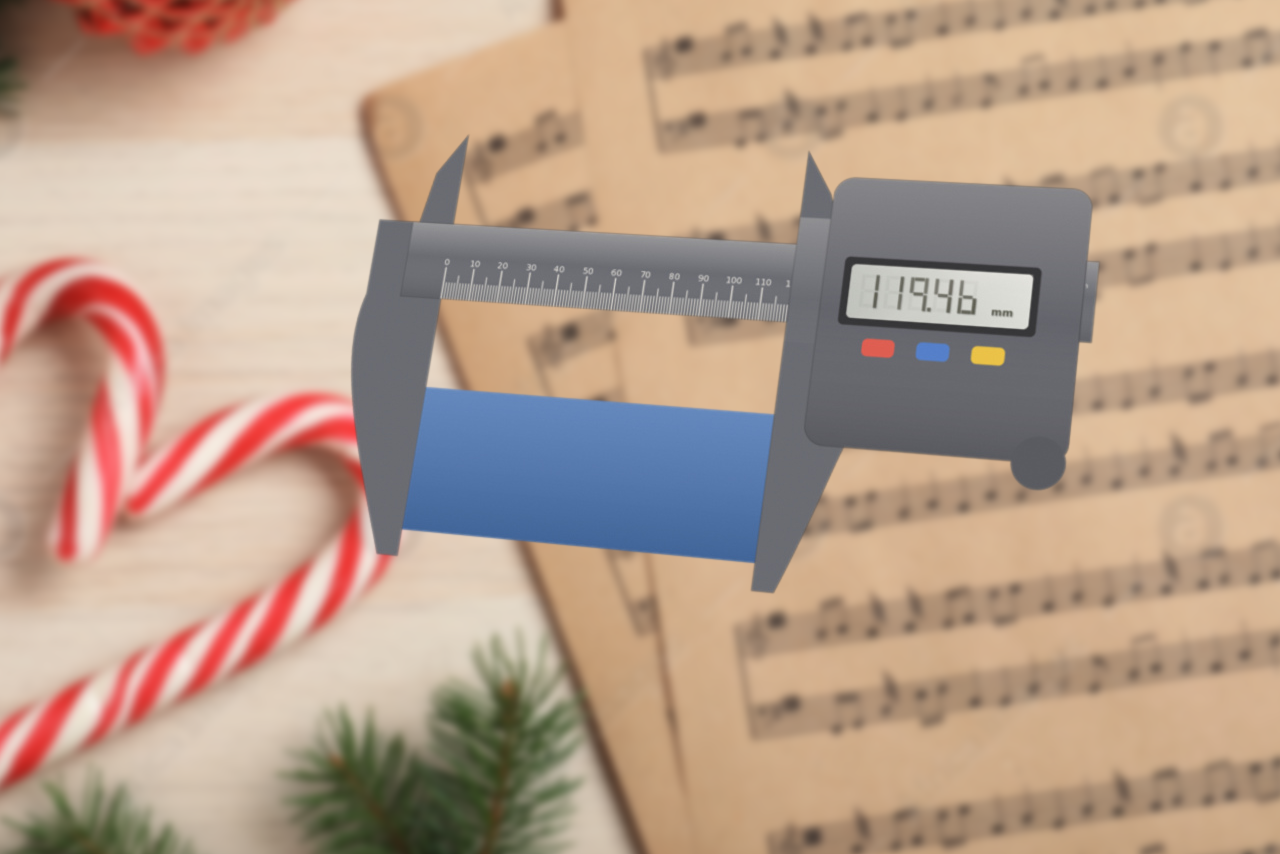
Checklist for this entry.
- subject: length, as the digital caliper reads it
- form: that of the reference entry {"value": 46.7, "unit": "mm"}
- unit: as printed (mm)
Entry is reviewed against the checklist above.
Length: {"value": 119.46, "unit": "mm"}
